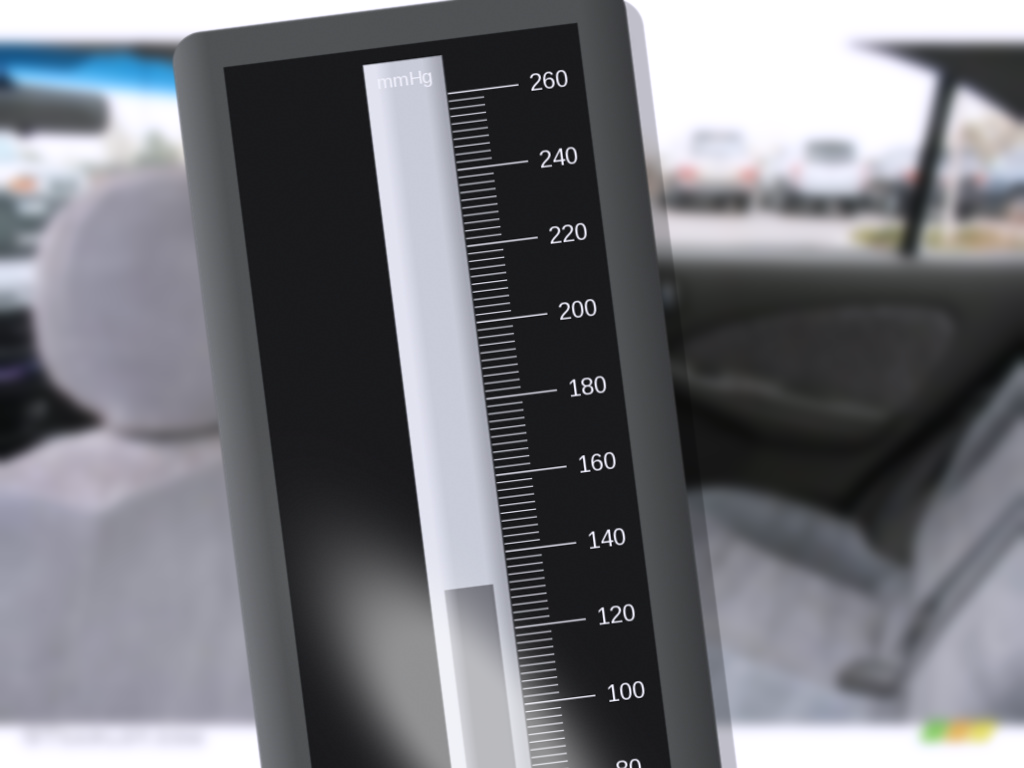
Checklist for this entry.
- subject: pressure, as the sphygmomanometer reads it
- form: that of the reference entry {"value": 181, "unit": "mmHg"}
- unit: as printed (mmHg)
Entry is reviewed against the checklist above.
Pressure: {"value": 132, "unit": "mmHg"}
